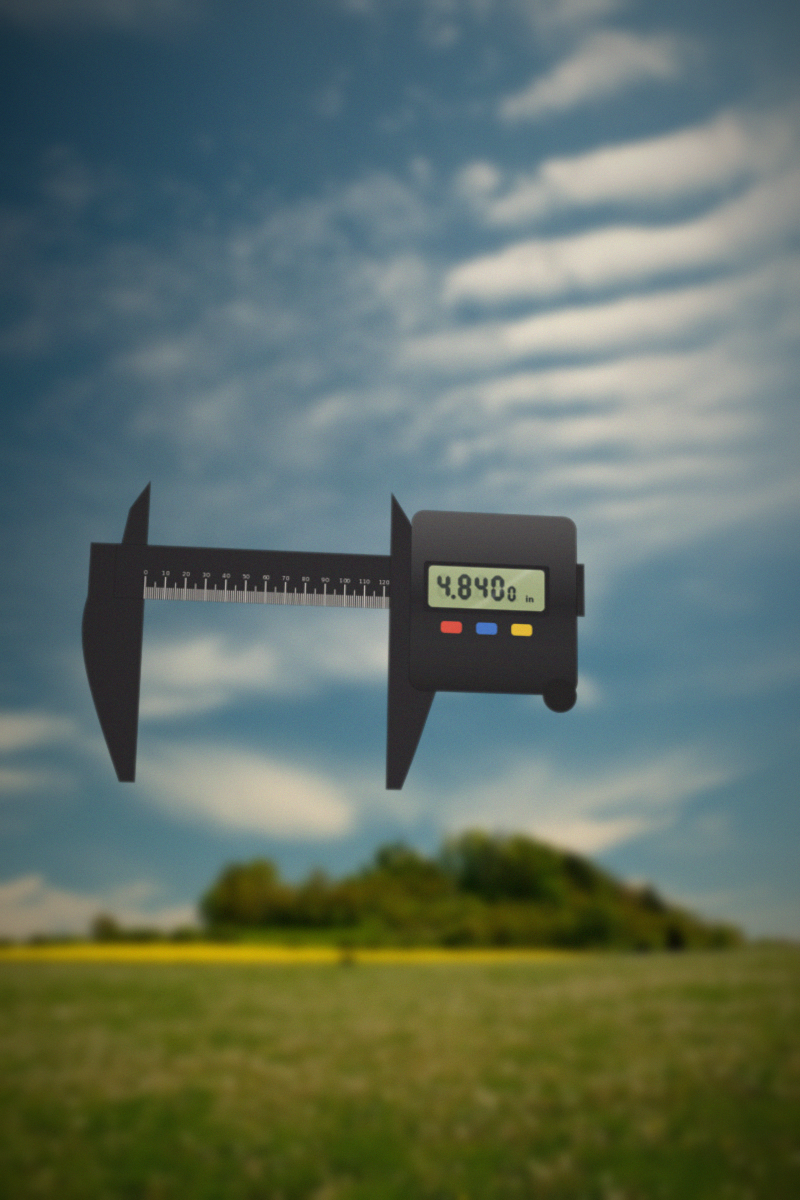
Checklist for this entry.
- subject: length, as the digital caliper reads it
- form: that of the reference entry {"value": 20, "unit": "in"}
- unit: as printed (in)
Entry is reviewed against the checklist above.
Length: {"value": 4.8400, "unit": "in"}
